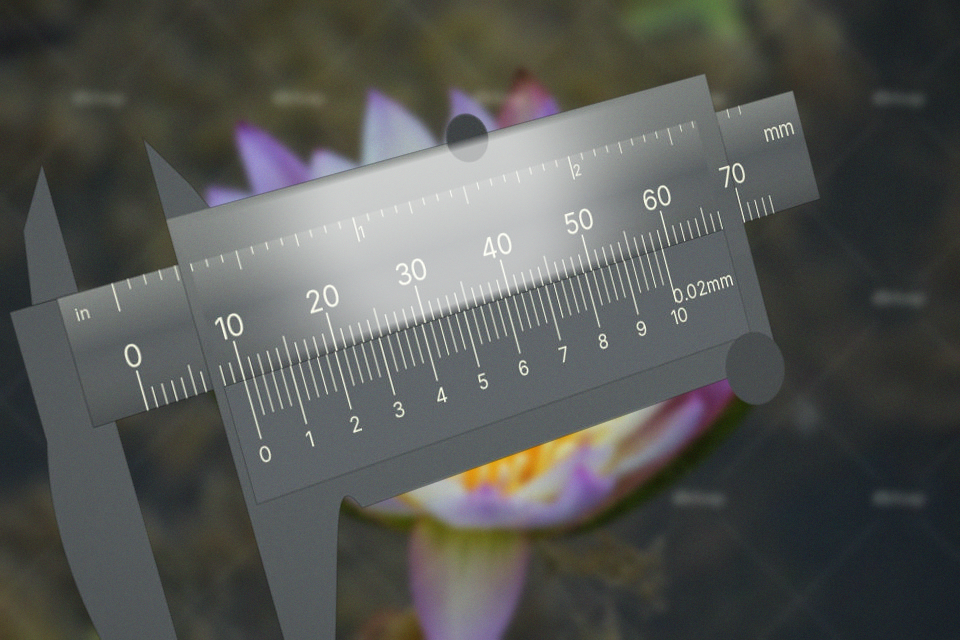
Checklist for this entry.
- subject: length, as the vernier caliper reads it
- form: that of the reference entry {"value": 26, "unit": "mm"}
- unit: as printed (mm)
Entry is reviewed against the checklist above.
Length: {"value": 10.0, "unit": "mm"}
